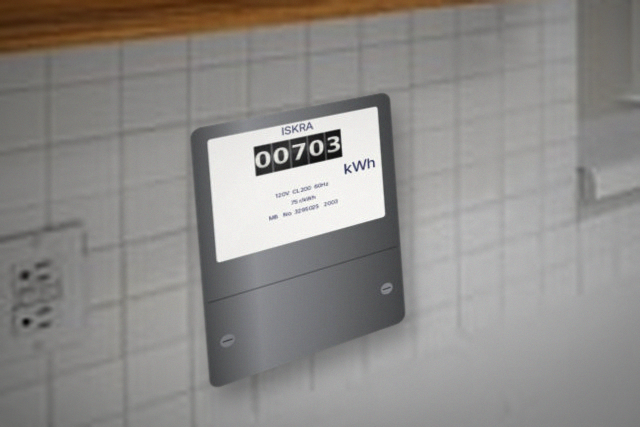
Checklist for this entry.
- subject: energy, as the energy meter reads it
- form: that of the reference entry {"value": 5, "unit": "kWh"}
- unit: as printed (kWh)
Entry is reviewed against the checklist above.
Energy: {"value": 703, "unit": "kWh"}
